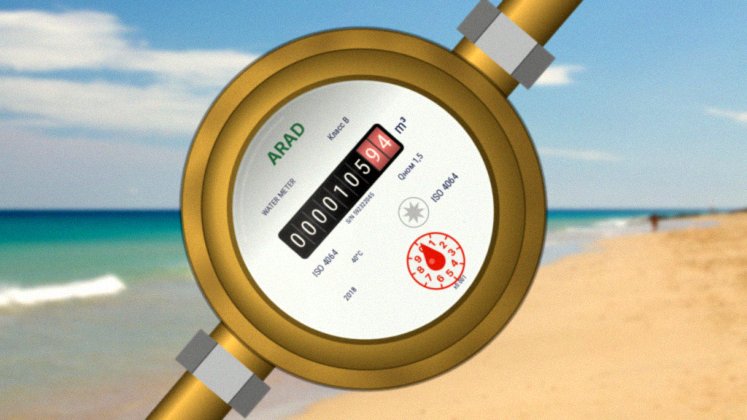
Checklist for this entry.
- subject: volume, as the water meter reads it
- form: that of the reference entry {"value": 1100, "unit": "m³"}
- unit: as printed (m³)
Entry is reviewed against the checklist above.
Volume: {"value": 105.940, "unit": "m³"}
